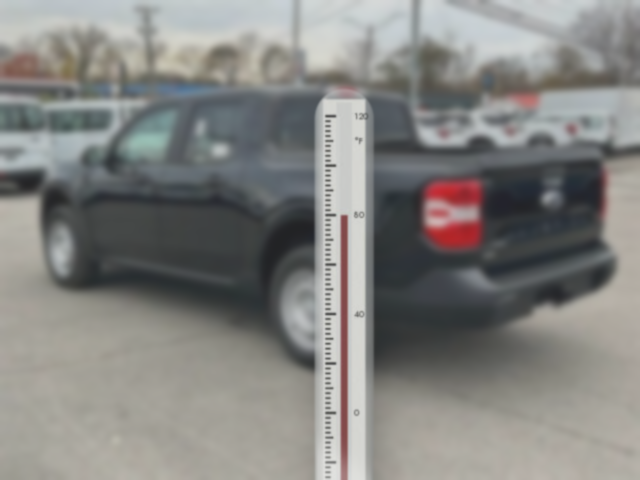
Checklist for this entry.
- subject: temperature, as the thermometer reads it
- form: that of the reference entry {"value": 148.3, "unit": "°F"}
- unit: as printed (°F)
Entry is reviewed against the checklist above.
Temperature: {"value": 80, "unit": "°F"}
